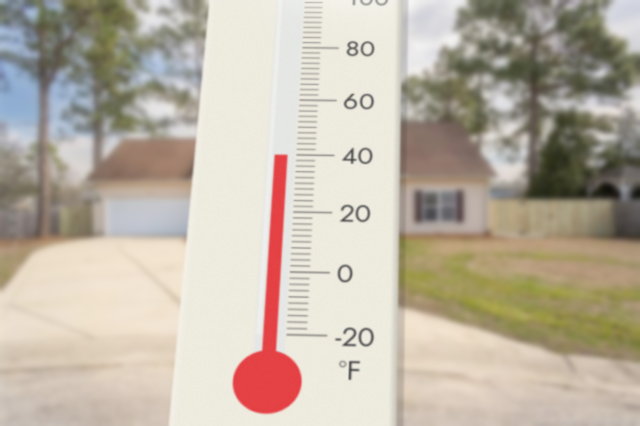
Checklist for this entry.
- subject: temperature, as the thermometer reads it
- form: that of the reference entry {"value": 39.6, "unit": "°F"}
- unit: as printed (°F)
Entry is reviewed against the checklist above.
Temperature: {"value": 40, "unit": "°F"}
